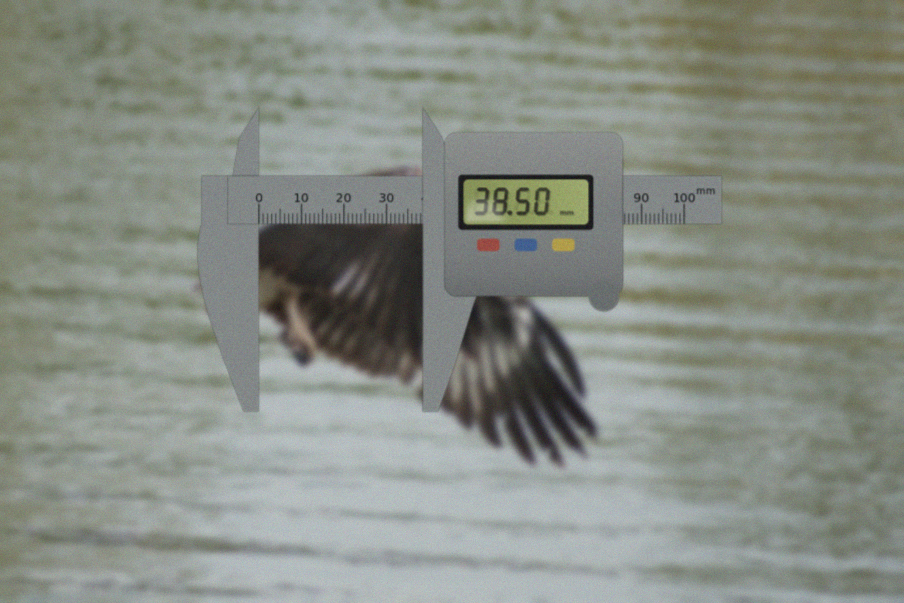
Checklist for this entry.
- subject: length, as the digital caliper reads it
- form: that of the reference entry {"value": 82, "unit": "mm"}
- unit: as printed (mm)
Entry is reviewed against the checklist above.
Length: {"value": 38.50, "unit": "mm"}
